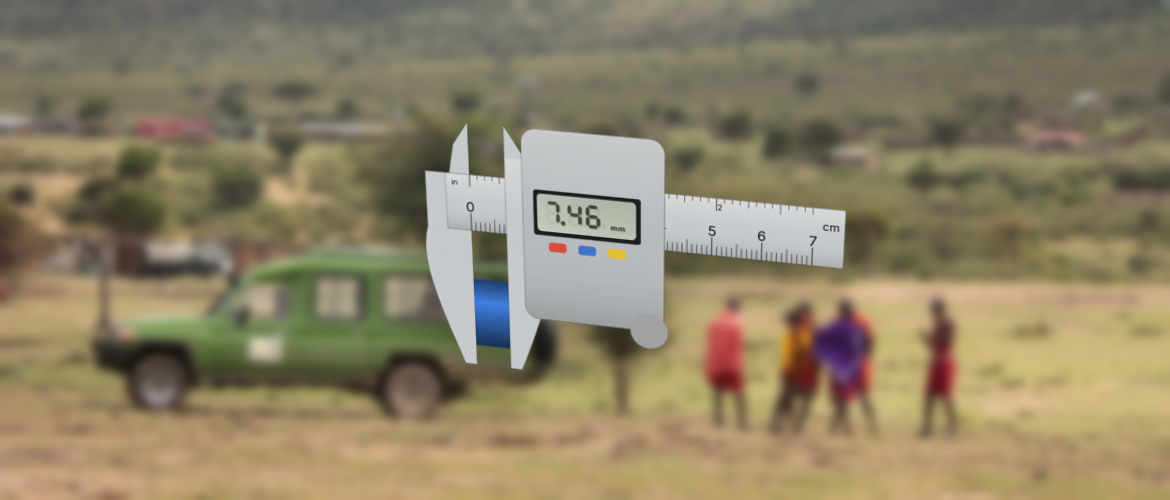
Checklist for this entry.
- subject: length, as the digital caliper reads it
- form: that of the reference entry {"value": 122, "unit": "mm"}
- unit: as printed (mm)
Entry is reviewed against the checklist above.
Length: {"value": 7.46, "unit": "mm"}
